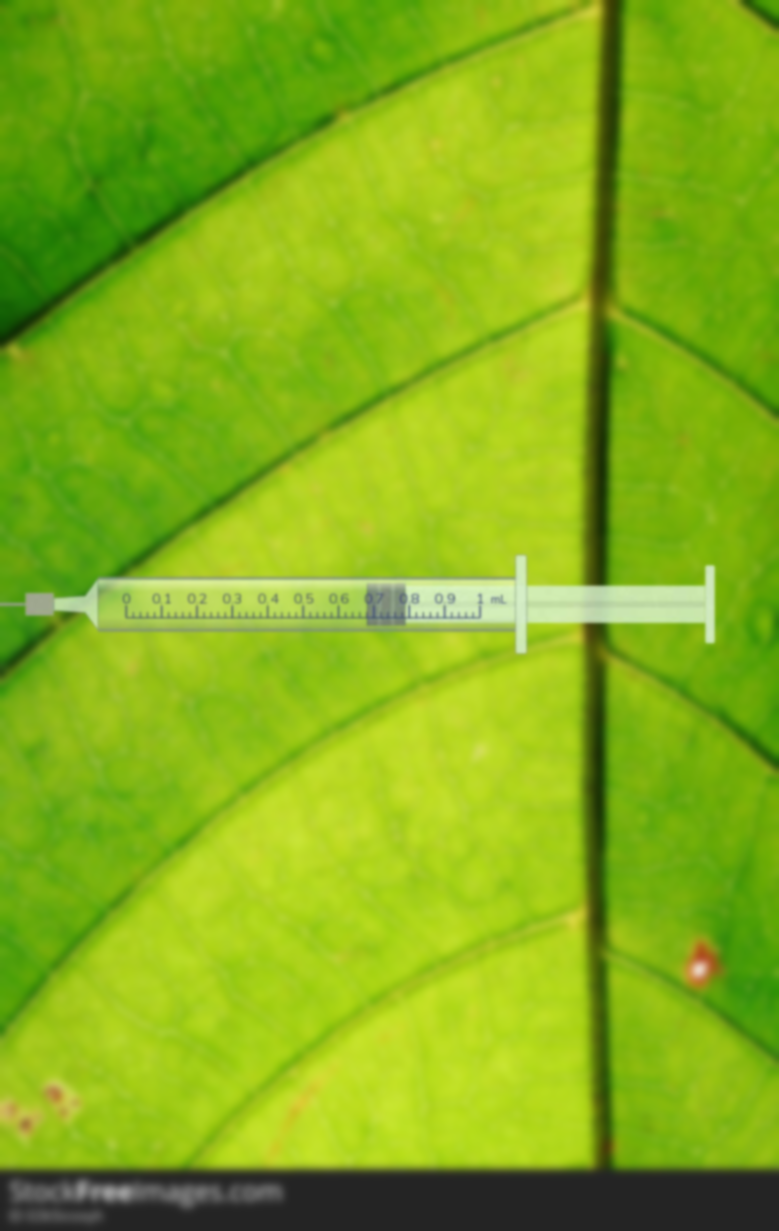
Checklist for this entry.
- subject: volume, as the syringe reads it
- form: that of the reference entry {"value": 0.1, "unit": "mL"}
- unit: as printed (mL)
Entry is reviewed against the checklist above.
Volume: {"value": 0.68, "unit": "mL"}
